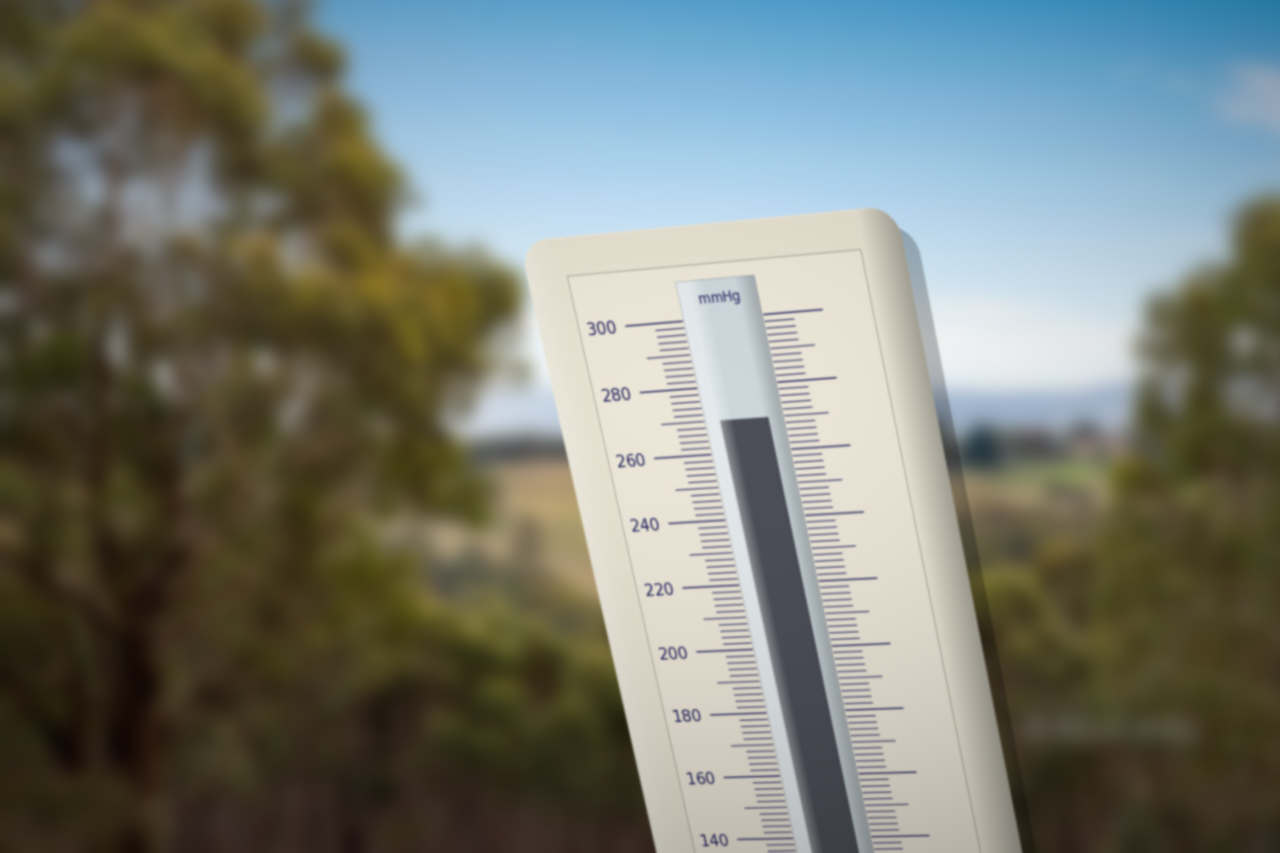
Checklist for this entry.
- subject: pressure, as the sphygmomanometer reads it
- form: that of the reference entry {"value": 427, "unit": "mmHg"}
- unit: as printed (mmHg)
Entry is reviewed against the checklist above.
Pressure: {"value": 270, "unit": "mmHg"}
